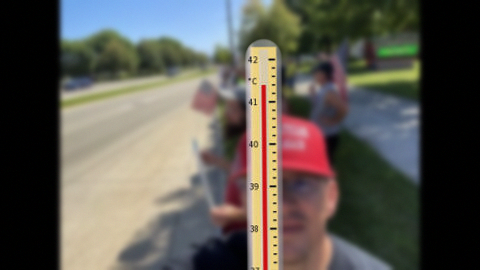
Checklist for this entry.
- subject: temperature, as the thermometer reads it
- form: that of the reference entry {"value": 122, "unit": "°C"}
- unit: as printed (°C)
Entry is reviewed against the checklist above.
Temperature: {"value": 41.4, "unit": "°C"}
